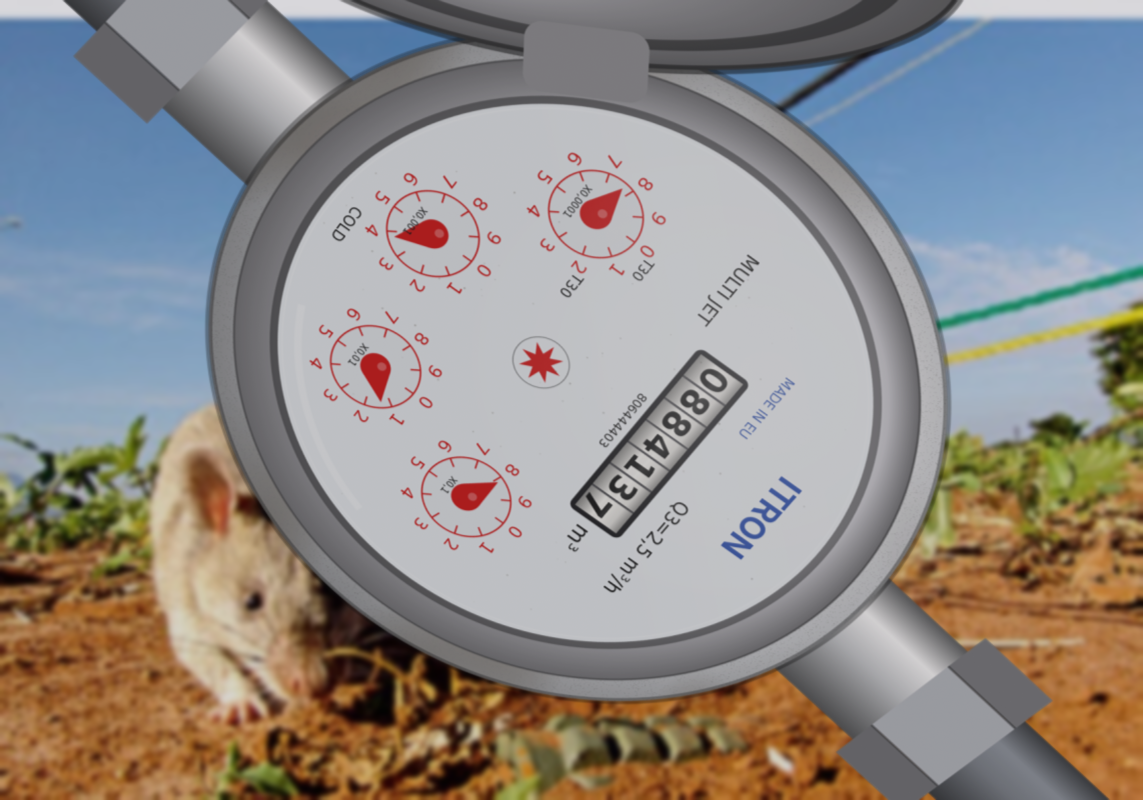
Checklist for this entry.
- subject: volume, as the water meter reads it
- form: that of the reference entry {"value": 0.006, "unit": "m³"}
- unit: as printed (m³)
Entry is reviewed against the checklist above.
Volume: {"value": 884136.8137, "unit": "m³"}
